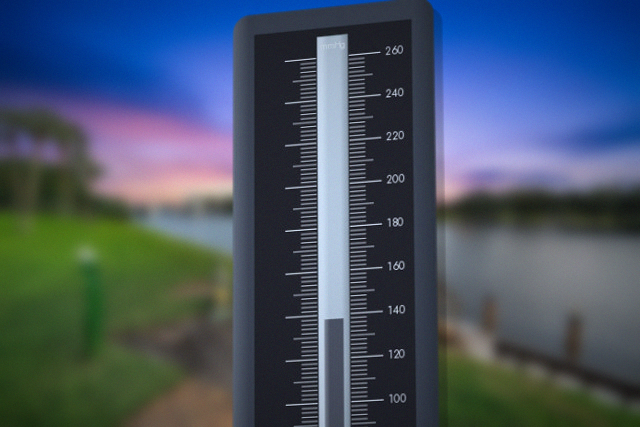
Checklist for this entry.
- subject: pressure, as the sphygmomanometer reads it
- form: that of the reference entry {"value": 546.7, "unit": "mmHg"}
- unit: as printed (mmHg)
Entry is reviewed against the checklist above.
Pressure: {"value": 138, "unit": "mmHg"}
